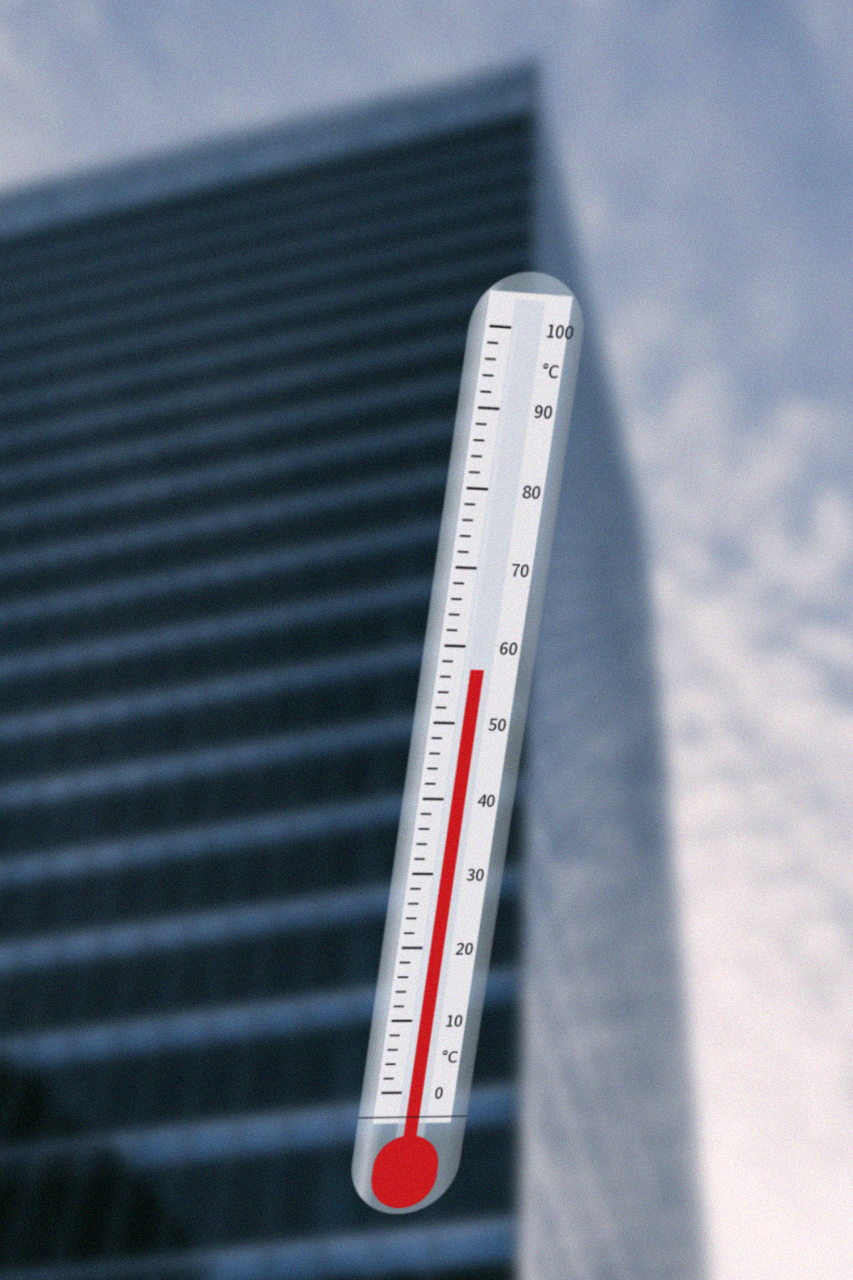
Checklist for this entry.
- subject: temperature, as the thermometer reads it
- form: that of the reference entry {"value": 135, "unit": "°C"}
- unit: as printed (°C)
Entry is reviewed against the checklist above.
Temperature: {"value": 57, "unit": "°C"}
